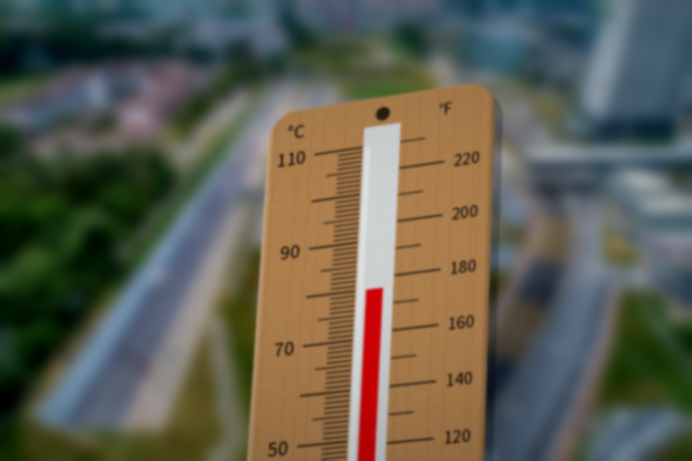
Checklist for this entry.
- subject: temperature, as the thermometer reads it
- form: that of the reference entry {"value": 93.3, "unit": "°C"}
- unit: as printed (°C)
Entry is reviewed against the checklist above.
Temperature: {"value": 80, "unit": "°C"}
